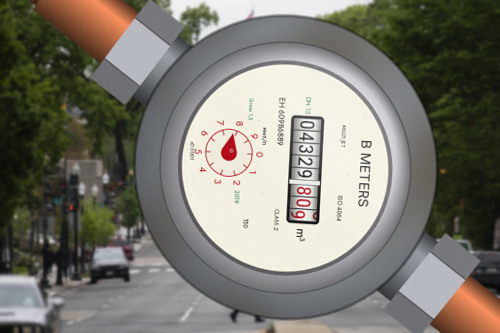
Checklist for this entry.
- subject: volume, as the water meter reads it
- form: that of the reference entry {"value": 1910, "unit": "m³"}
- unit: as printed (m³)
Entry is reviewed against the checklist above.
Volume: {"value": 4329.8087, "unit": "m³"}
